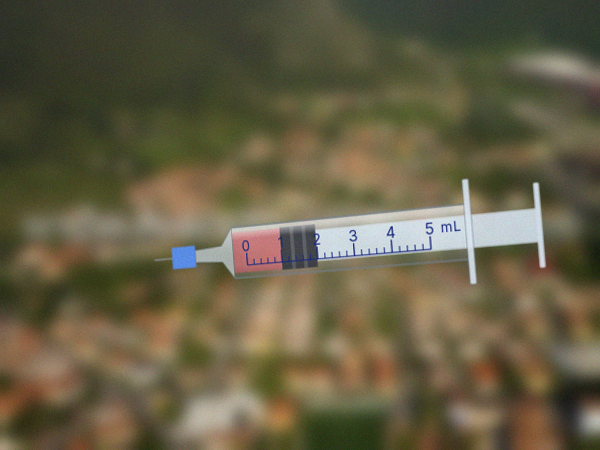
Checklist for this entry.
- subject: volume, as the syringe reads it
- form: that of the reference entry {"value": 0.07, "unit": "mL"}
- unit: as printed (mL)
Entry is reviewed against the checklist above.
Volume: {"value": 1, "unit": "mL"}
